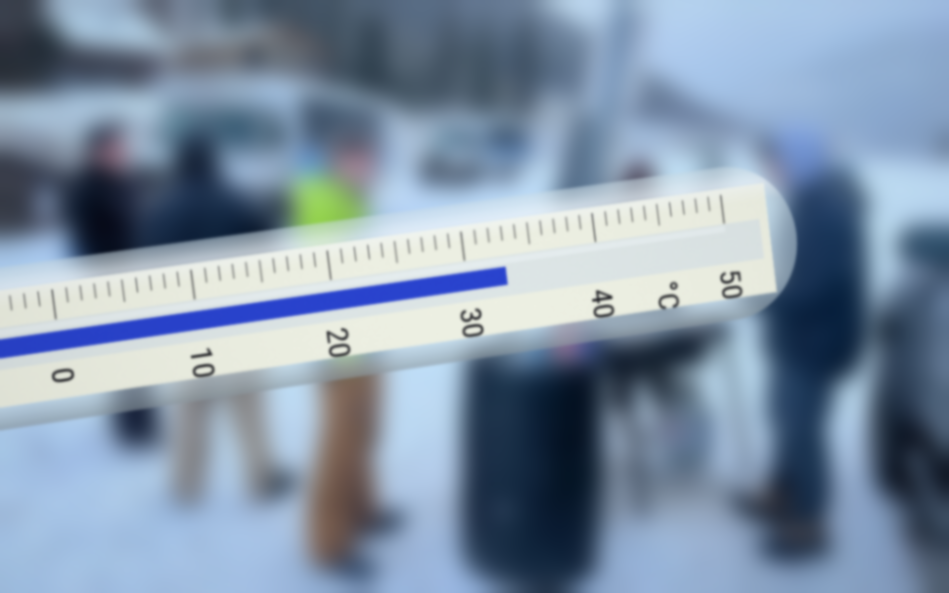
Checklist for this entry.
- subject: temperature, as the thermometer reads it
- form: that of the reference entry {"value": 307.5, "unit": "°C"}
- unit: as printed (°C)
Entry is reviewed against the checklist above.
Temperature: {"value": 33, "unit": "°C"}
